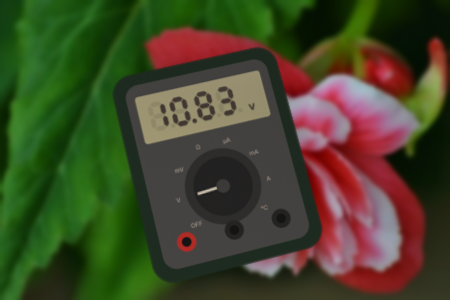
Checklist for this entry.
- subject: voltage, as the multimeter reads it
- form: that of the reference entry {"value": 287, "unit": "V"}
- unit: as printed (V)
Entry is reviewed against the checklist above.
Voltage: {"value": 10.83, "unit": "V"}
